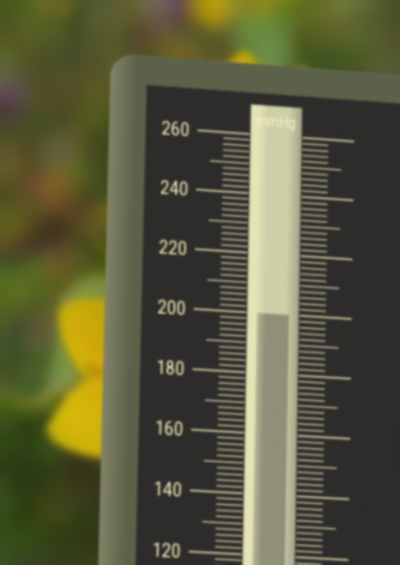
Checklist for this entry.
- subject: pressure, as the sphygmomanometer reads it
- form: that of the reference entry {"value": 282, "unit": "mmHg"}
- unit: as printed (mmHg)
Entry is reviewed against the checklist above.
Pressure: {"value": 200, "unit": "mmHg"}
